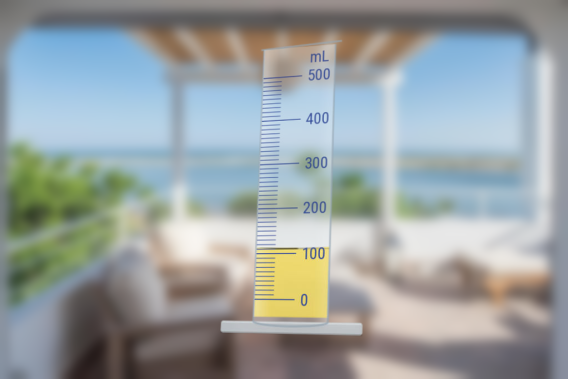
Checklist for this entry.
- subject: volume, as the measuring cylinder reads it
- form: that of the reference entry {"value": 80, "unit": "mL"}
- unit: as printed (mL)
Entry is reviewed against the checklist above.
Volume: {"value": 110, "unit": "mL"}
